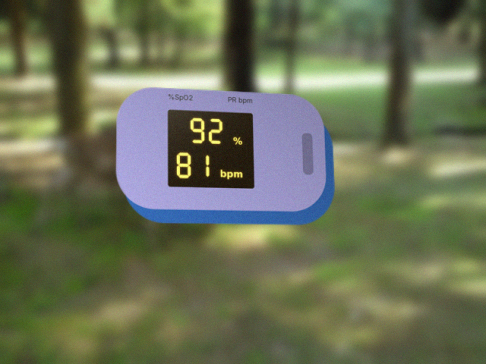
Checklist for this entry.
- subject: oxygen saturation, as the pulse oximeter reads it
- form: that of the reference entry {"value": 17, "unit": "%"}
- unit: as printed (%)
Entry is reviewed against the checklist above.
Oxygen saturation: {"value": 92, "unit": "%"}
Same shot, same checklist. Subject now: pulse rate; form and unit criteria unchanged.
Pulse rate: {"value": 81, "unit": "bpm"}
